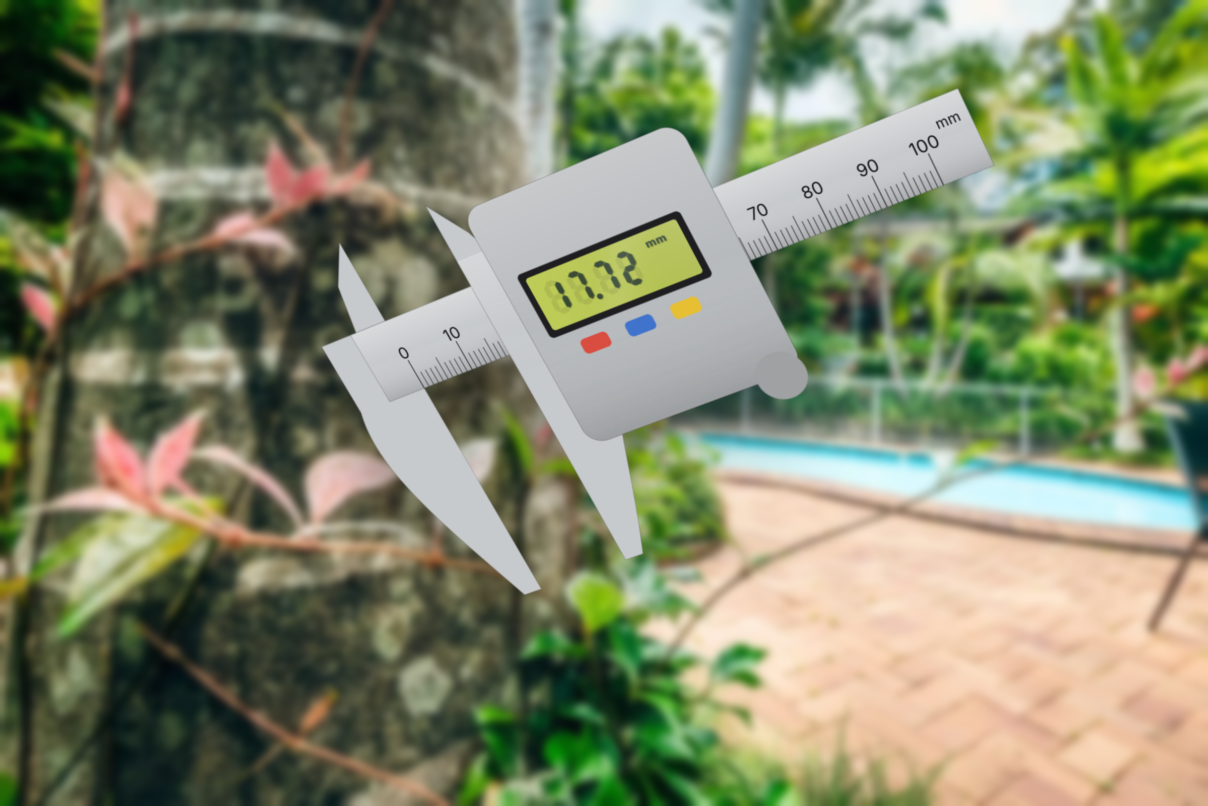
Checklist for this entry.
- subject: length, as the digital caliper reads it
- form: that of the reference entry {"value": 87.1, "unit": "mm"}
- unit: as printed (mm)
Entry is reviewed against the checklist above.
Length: {"value": 17.72, "unit": "mm"}
